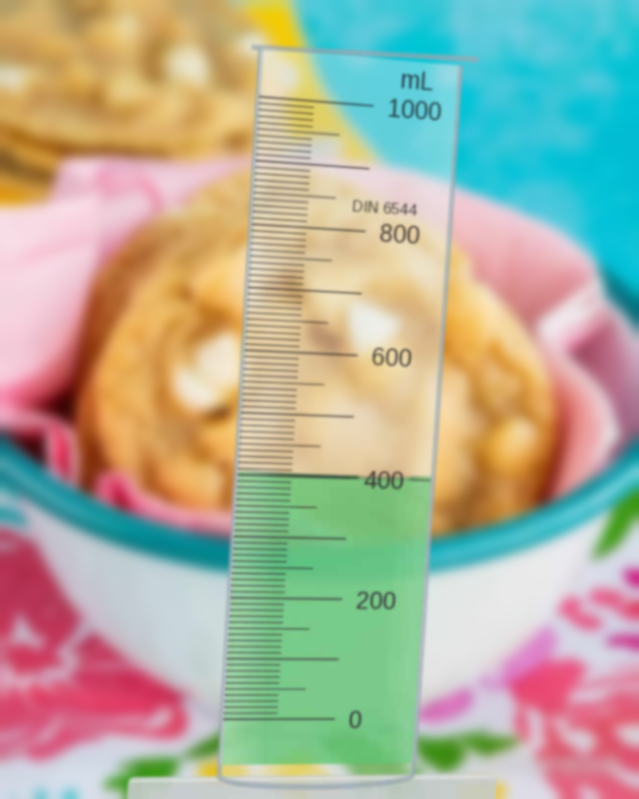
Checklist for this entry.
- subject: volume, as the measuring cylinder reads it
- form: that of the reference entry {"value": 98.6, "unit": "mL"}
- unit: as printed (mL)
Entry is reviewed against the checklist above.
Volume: {"value": 400, "unit": "mL"}
